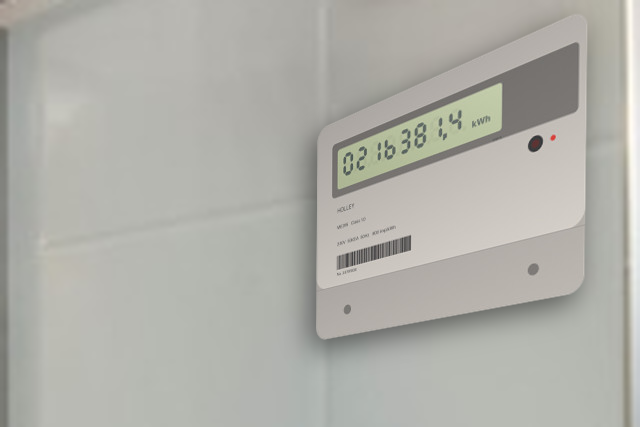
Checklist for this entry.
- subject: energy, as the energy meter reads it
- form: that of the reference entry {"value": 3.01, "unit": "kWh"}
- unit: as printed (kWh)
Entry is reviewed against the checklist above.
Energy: {"value": 216381.4, "unit": "kWh"}
